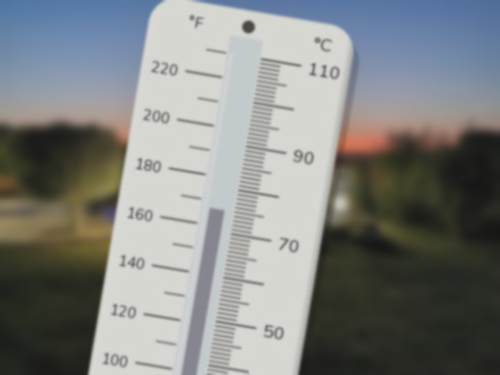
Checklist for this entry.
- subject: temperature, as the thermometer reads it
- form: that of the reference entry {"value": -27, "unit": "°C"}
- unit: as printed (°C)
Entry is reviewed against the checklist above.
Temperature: {"value": 75, "unit": "°C"}
